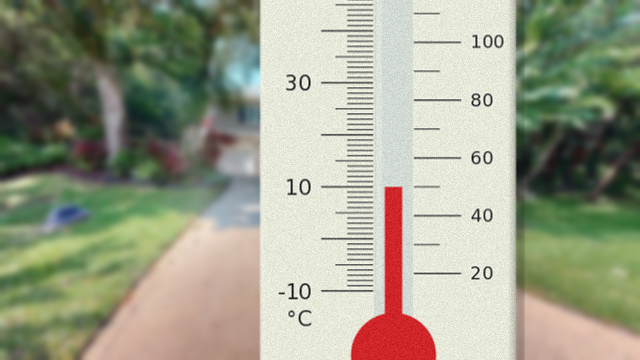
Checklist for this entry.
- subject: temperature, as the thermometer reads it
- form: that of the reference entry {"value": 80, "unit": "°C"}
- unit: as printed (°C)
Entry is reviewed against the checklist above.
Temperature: {"value": 10, "unit": "°C"}
